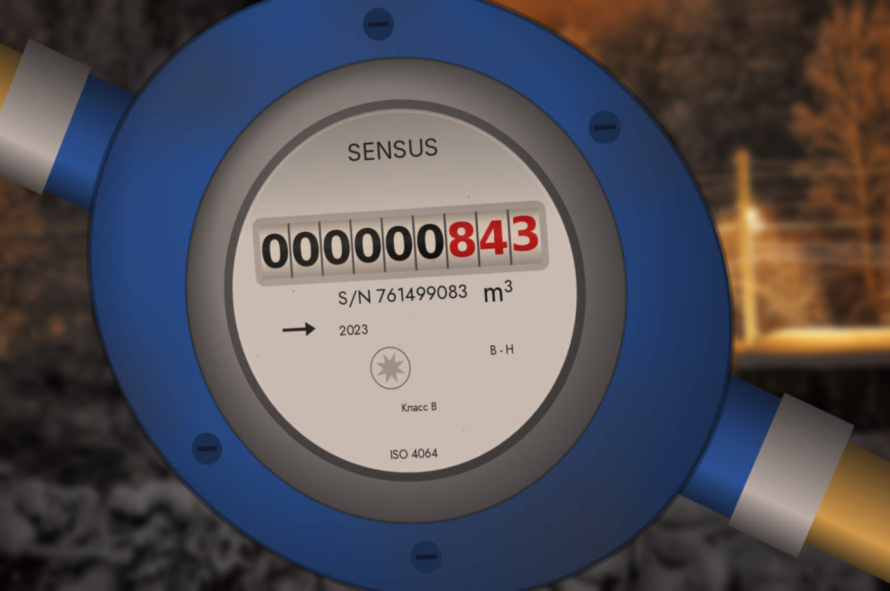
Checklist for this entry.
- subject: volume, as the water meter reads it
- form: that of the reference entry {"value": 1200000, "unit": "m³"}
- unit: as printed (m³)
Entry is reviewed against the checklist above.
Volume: {"value": 0.843, "unit": "m³"}
